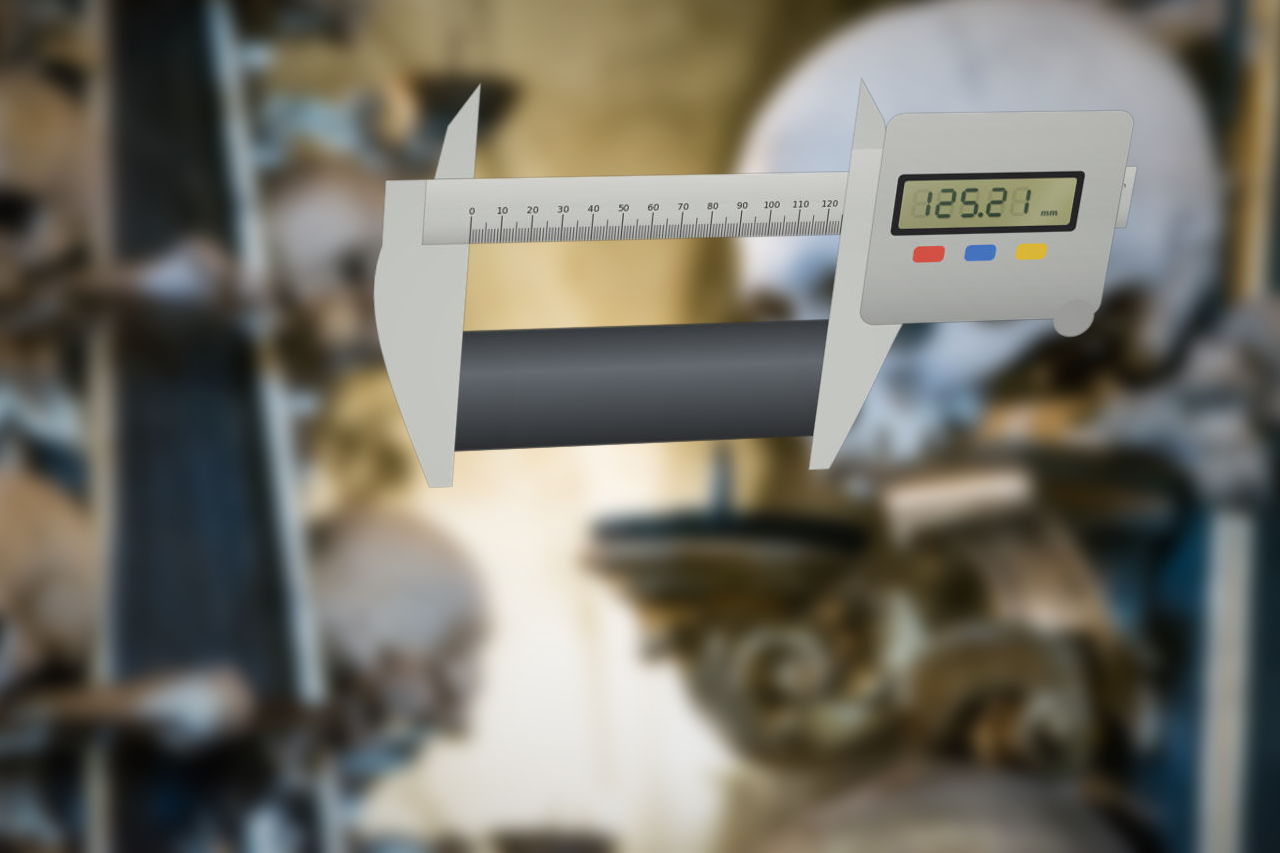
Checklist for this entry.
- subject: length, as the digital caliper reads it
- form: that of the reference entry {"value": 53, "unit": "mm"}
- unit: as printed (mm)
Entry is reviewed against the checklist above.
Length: {"value": 125.21, "unit": "mm"}
